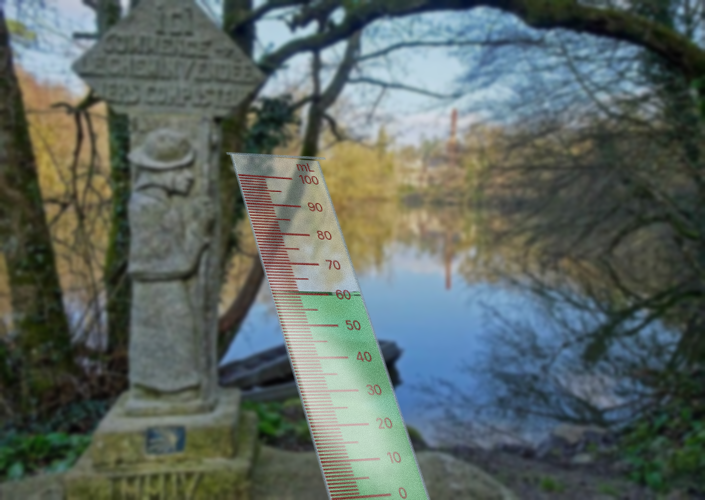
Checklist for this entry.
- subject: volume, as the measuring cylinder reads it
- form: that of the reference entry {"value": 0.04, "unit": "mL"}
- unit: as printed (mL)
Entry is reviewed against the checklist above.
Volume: {"value": 60, "unit": "mL"}
